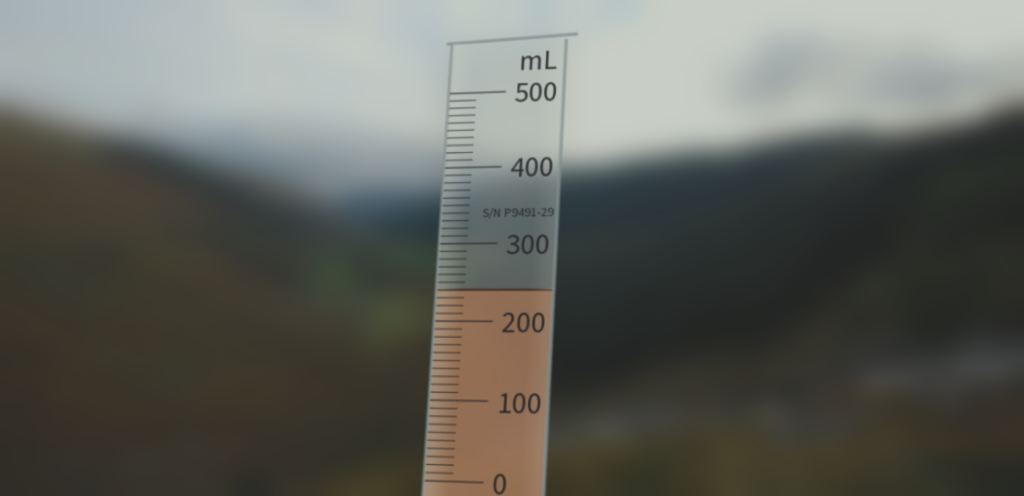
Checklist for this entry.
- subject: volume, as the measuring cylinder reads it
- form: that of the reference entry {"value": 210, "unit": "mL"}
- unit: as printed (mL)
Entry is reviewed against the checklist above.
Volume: {"value": 240, "unit": "mL"}
